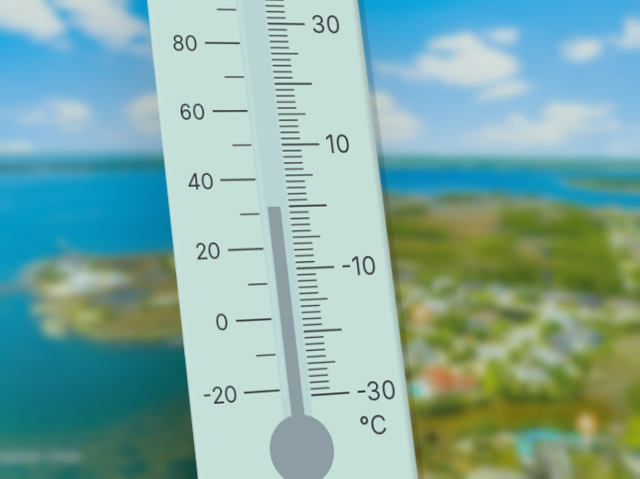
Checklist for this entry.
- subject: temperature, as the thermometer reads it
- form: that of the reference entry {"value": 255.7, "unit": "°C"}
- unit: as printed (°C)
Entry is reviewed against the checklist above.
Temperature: {"value": 0, "unit": "°C"}
